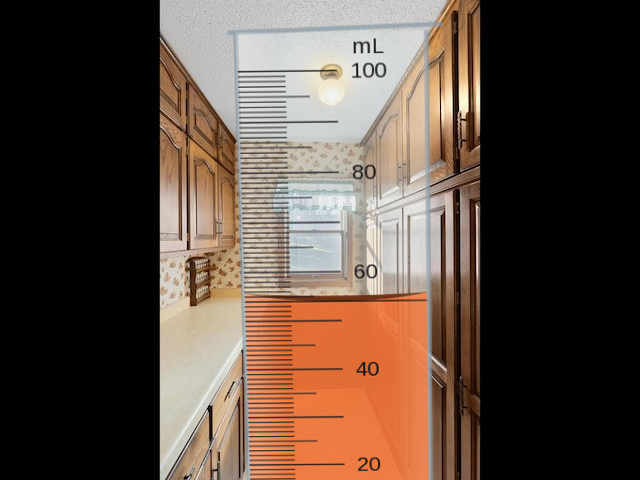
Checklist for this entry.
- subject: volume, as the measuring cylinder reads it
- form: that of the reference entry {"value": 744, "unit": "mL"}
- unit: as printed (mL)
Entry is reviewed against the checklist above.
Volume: {"value": 54, "unit": "mL"}
